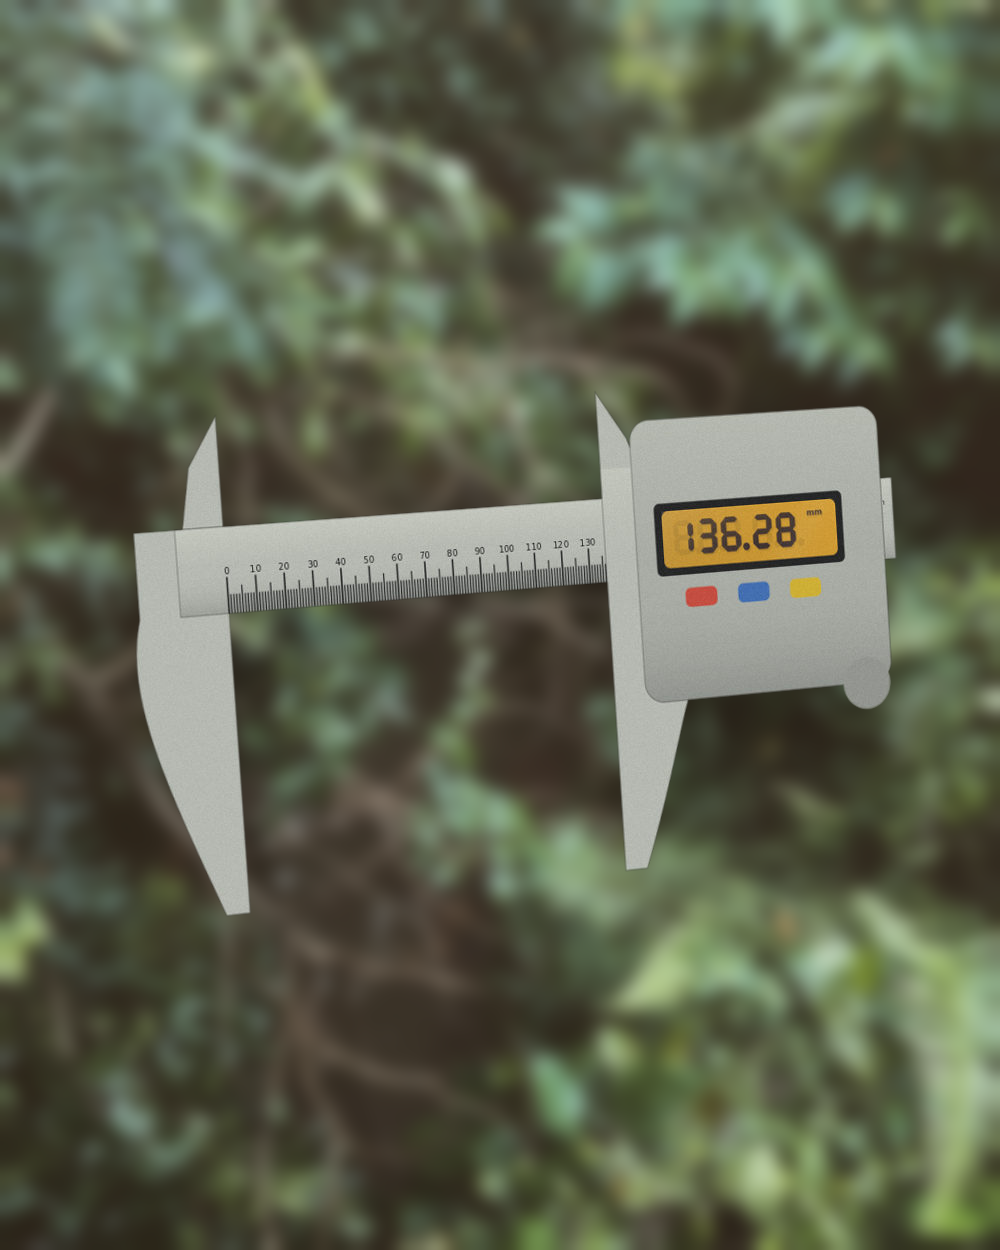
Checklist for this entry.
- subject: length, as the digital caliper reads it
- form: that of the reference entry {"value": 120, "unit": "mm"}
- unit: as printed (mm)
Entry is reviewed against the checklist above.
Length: {"value": 136.28, "unit": "mm"}
